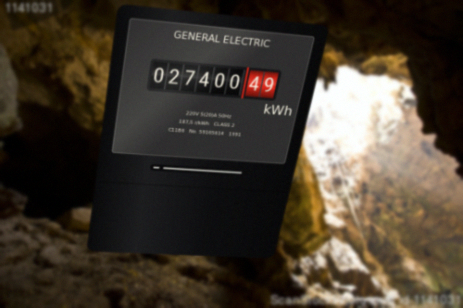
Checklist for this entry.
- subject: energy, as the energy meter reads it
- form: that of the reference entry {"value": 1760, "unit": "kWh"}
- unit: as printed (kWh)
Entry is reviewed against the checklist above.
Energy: {"value": 27400.49, "unit": "kWh"}
